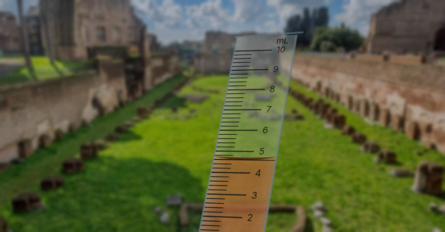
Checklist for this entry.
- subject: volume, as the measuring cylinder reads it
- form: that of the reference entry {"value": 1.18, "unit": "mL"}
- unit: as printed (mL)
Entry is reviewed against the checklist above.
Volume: {"value": 4.6, "unit": "mL"}
